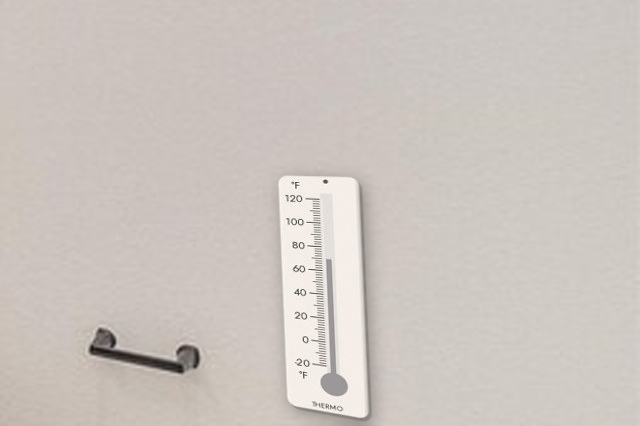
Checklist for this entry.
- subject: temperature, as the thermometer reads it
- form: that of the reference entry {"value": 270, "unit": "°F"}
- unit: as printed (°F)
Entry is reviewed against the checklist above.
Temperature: {"value": 70, "unit": "°F"}
